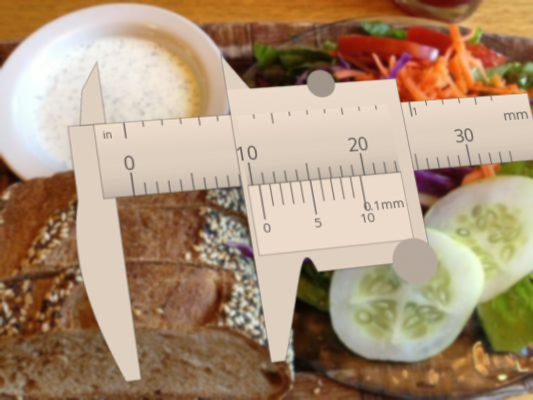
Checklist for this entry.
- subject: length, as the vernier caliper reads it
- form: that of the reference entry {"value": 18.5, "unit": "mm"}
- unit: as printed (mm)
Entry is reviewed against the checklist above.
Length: {"value": 10.6, "unit": "mm"}
